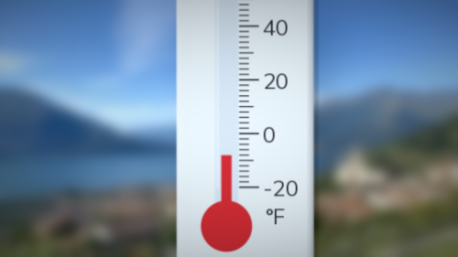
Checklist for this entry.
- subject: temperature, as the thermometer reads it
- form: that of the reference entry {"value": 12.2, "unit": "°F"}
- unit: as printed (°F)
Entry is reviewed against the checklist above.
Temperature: {"value": -8, "unit": "°F"}
